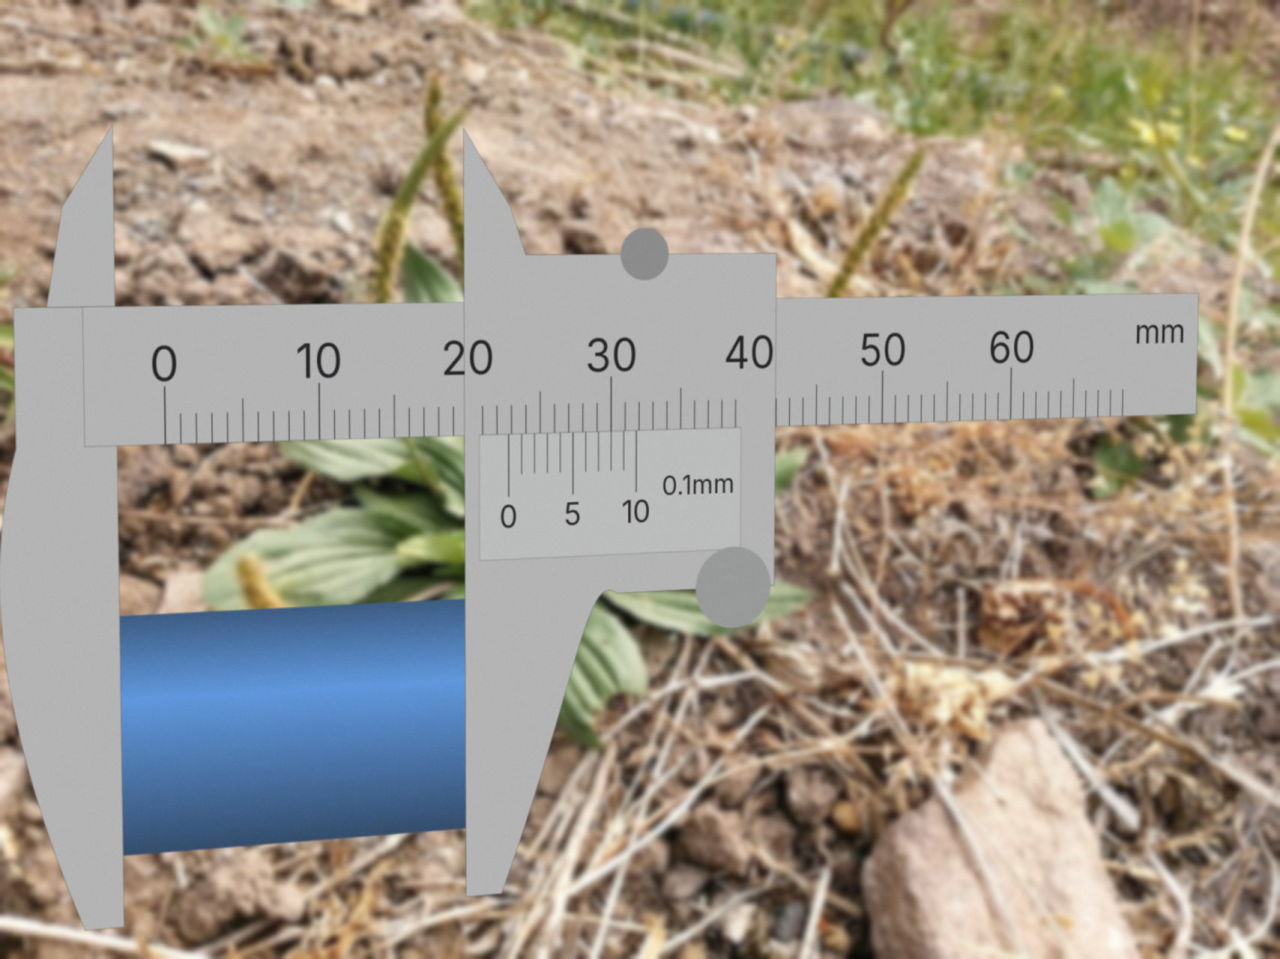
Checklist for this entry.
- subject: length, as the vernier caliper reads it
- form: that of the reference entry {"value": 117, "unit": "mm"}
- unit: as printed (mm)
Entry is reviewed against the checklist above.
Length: {"value": 22.8, "unit": "mm"}
